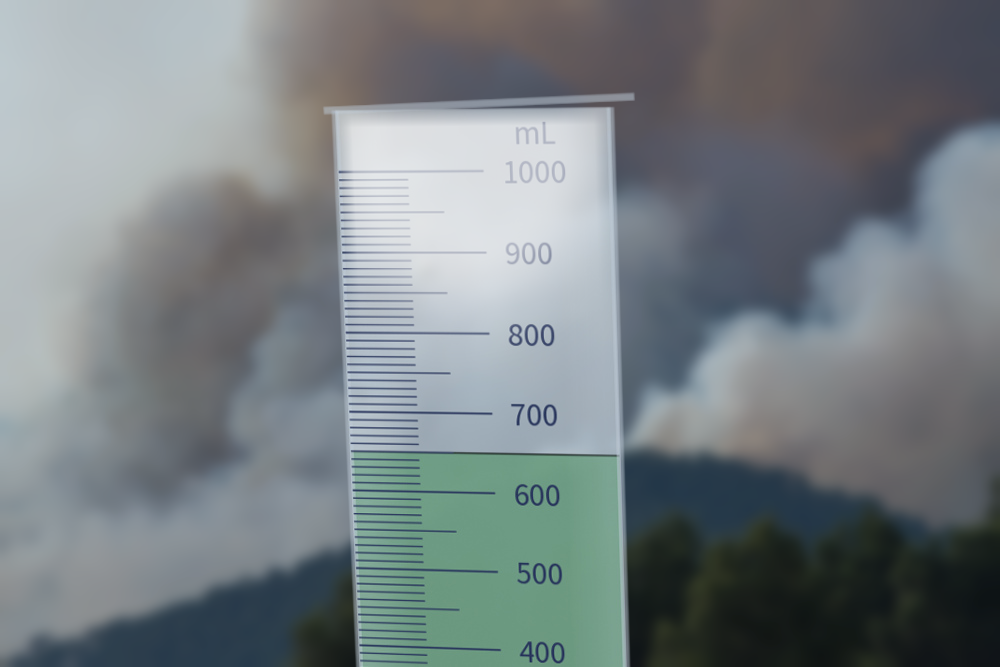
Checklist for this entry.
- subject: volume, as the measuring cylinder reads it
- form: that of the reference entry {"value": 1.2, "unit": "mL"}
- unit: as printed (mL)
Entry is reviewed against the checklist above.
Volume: {"value": 650, "unit": "mL"}
